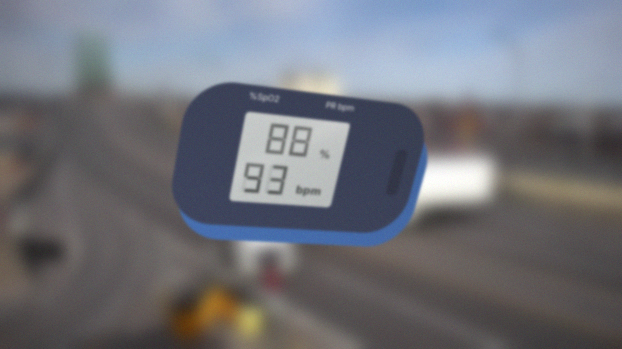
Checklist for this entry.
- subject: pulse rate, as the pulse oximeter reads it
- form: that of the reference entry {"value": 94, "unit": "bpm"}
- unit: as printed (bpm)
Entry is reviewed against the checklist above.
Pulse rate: {"value": 93, "unit": "bpm"}
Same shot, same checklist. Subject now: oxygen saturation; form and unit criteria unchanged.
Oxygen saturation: {"value": 88, "unit": "%"}
